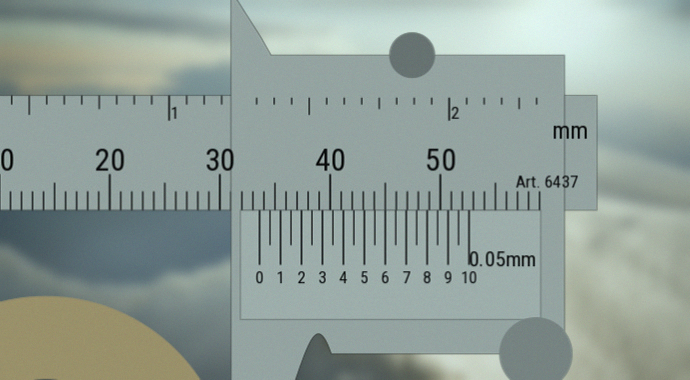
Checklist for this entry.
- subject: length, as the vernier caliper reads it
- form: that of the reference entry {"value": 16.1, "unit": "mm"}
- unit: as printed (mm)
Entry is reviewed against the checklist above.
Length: {"value": 33.6, "unit": "mm"}
